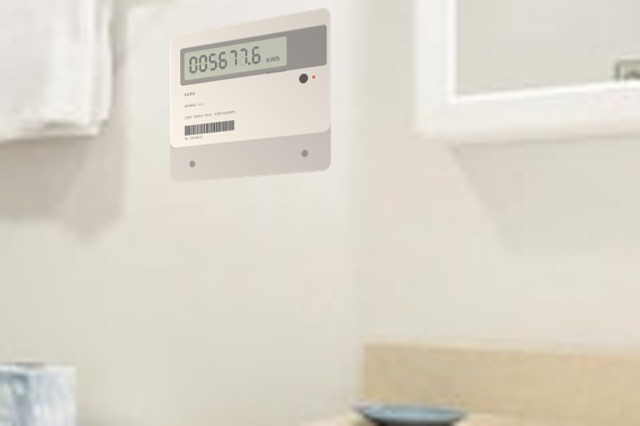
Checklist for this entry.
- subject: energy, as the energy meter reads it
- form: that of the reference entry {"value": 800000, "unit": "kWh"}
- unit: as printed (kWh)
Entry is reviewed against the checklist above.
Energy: {"value": 5677.6, "unit": "kWh"}
